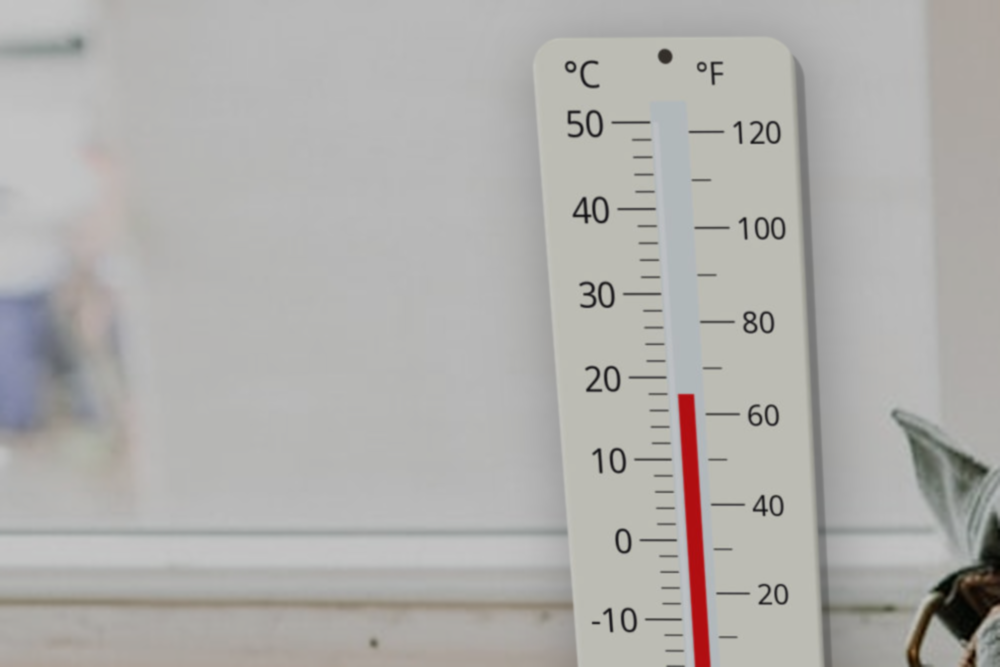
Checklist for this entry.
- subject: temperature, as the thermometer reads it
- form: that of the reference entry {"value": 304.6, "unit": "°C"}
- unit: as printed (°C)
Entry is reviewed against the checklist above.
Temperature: {"value": 18, "unit": "°C"}
